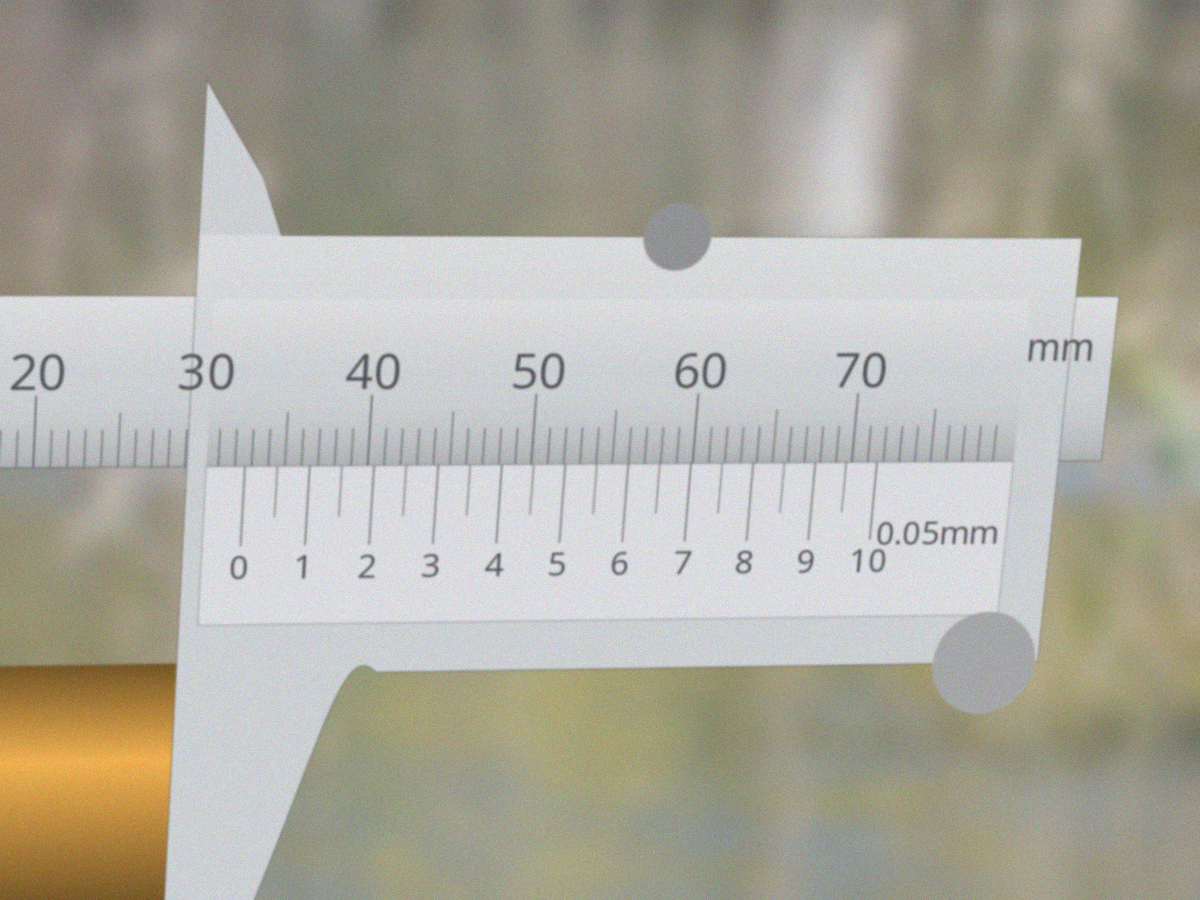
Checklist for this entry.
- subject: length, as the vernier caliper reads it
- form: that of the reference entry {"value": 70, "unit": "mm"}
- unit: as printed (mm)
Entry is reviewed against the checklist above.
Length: {"value": 32.6, "unit": "mm"}
